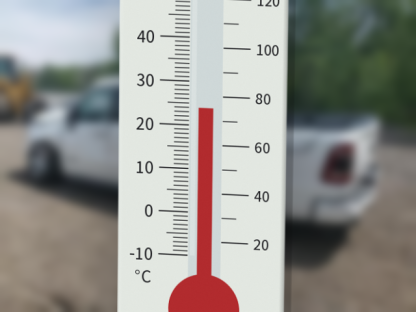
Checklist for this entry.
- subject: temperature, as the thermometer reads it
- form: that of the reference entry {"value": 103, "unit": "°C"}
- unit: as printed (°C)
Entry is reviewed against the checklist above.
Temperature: {"value": 24, "unit": "°C"}
